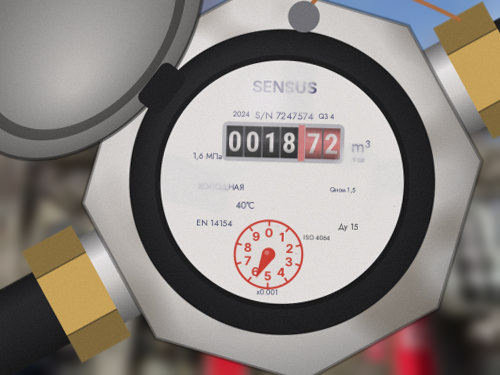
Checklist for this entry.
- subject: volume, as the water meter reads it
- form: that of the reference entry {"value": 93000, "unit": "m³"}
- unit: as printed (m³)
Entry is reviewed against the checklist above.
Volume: {"value": 18.725, "unit": "m³"}
